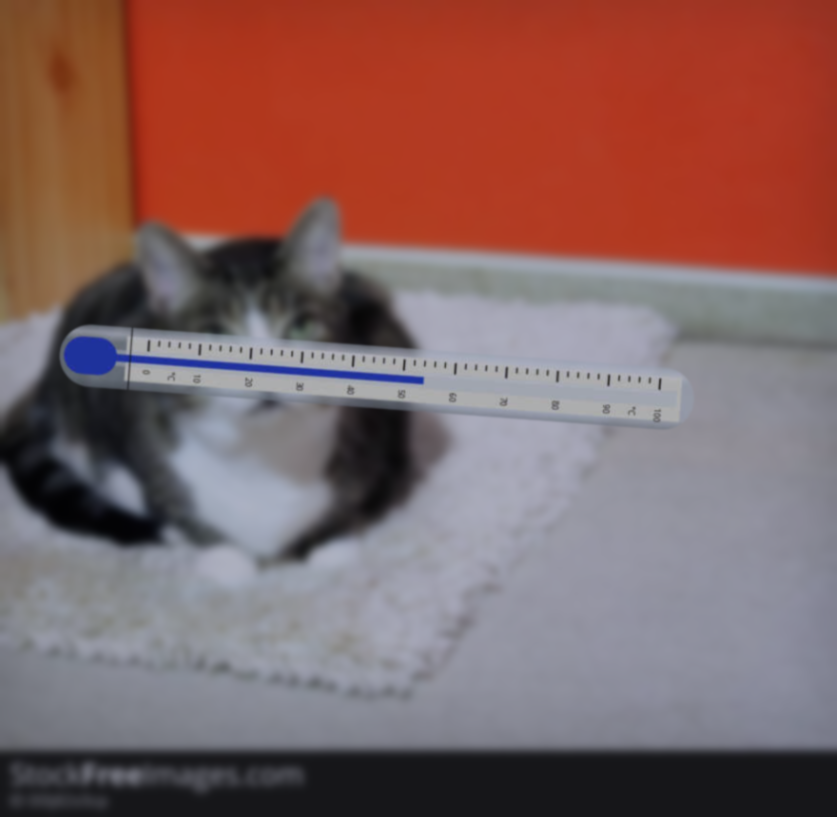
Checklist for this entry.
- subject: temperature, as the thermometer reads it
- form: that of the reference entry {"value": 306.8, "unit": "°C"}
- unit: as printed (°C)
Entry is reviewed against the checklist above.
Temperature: {"value": 54, "unit": "°C"}
